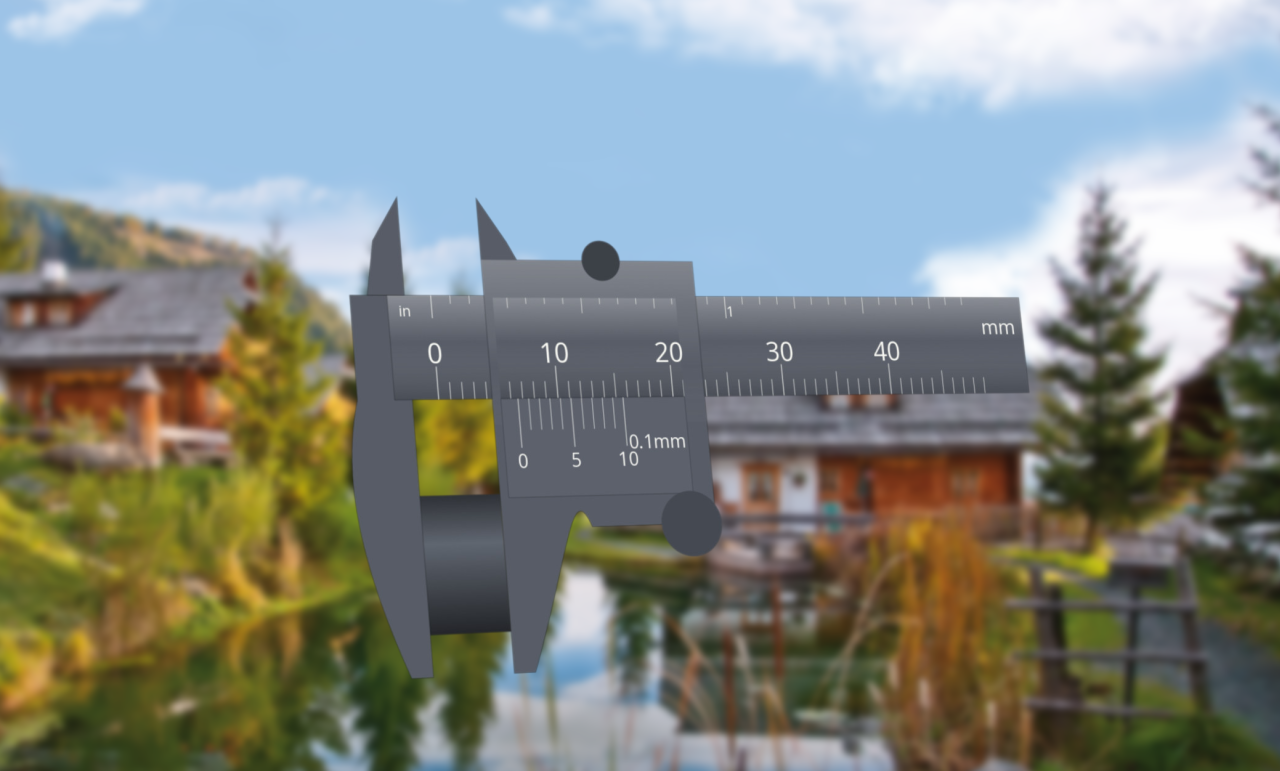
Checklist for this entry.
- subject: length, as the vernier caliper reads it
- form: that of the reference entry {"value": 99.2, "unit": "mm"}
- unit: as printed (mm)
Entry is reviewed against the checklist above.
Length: {"value": 6.6, "unit": "mm"}
